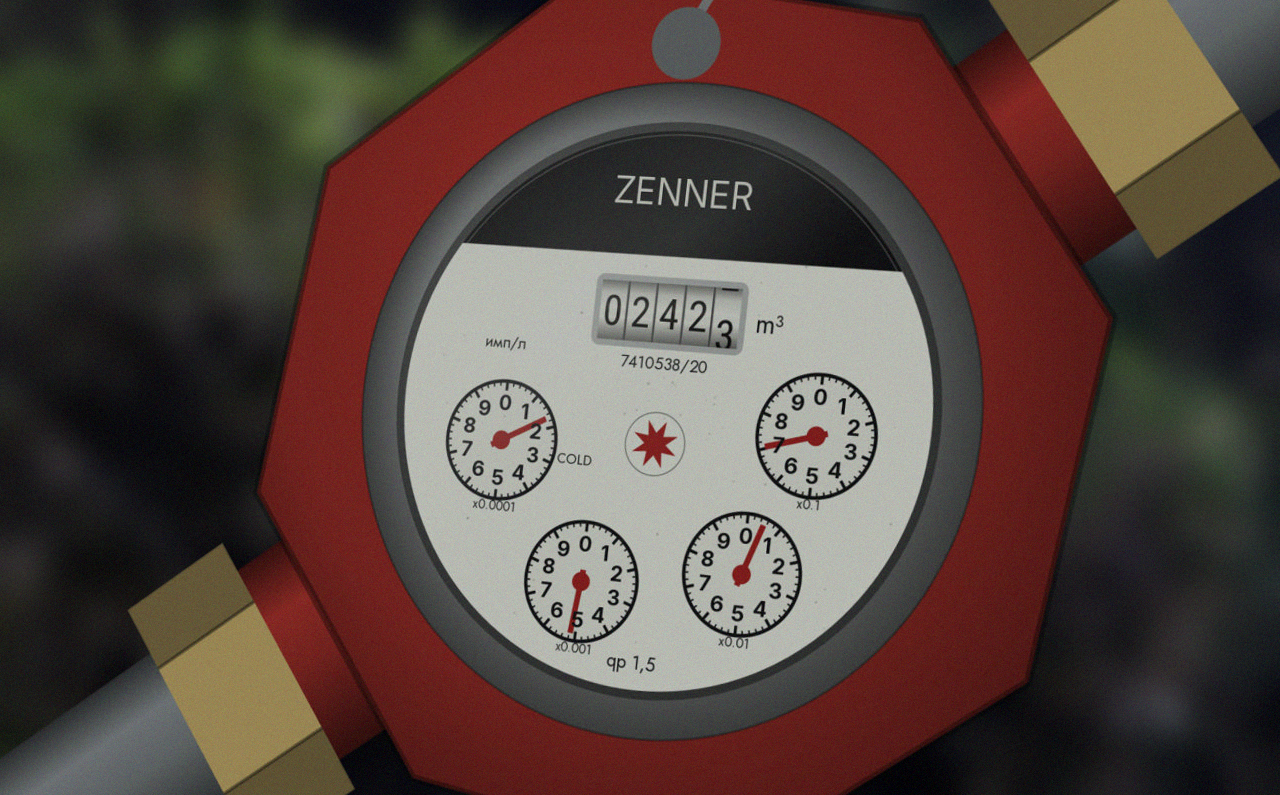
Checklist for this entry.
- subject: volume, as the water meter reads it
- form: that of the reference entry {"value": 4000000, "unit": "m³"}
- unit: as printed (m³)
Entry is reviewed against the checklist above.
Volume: {"value": 2422.7051, "unit": "m³"}
